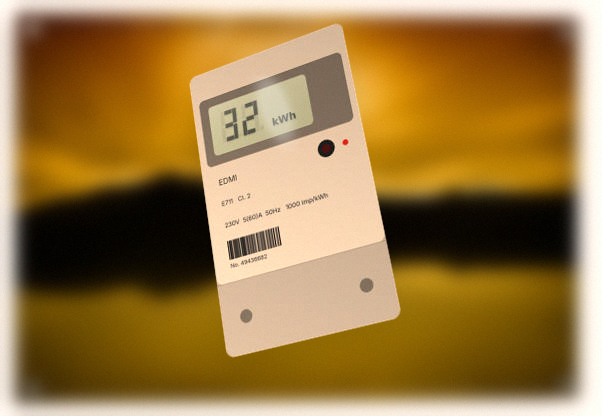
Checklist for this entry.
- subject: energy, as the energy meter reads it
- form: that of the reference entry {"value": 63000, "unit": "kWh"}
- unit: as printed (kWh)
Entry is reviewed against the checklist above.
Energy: {"value": 32, "unit": "kWh"}
